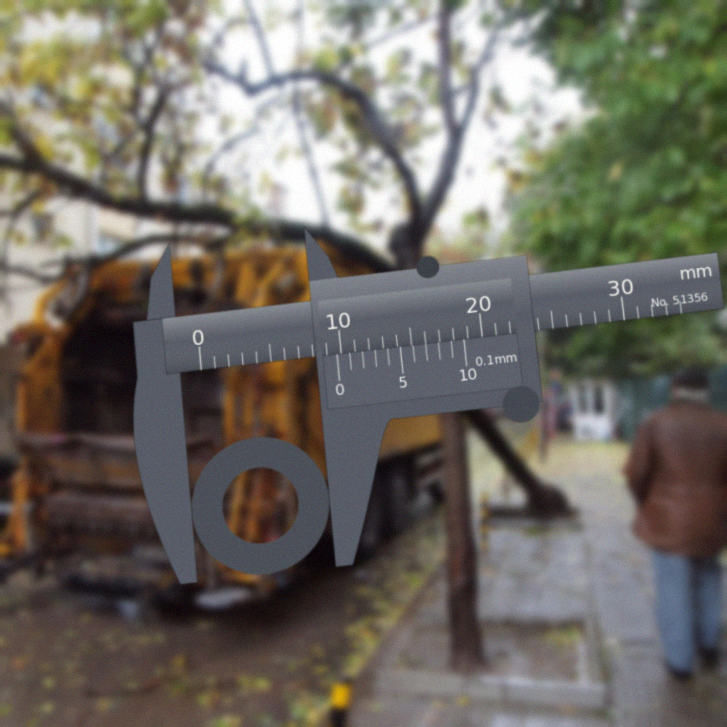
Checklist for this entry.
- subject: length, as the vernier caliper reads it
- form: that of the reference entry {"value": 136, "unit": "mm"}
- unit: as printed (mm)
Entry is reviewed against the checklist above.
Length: {"value": 9.7, "unit": "mm"}
